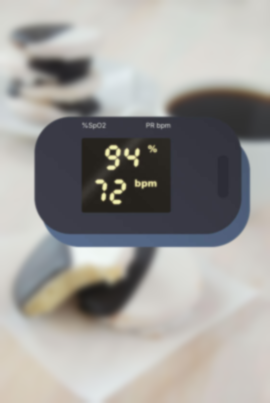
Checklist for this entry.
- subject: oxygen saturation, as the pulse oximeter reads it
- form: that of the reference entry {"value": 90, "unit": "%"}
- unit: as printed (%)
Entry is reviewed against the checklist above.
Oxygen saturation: {"value": 94, "unit": "%"}
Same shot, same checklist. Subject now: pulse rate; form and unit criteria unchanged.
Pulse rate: {"value": 72, "unit": "bpm"}
